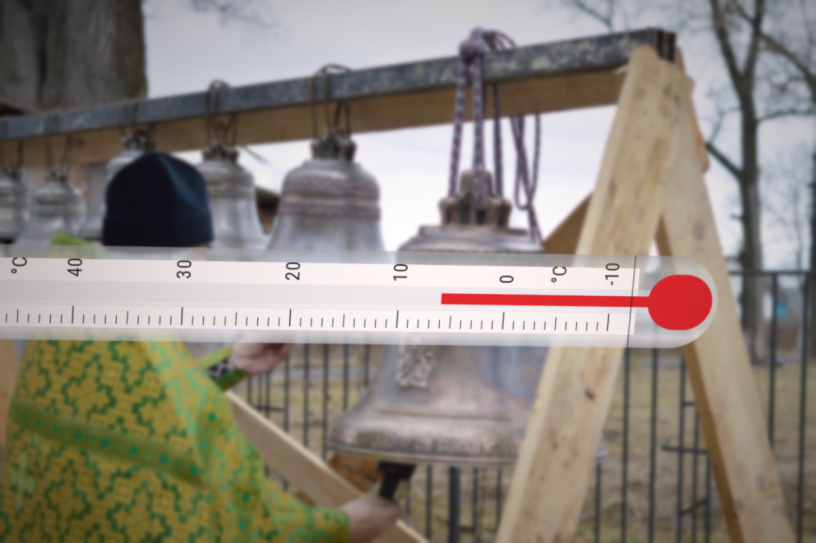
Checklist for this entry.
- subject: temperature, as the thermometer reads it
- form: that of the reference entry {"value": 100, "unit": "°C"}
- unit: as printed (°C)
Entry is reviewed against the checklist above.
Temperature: {"value": 6, "unit": "°C"}
